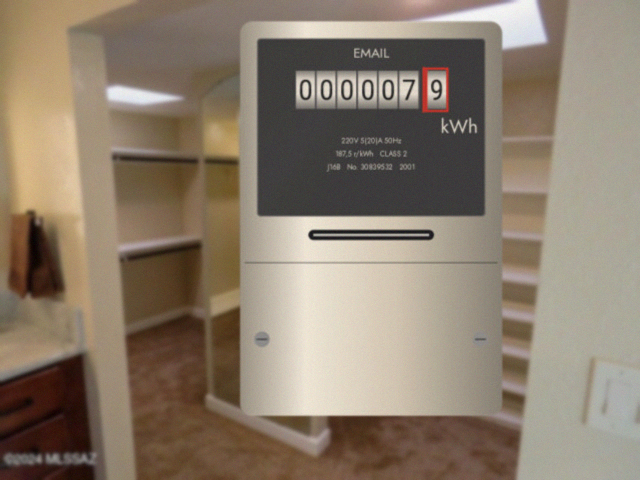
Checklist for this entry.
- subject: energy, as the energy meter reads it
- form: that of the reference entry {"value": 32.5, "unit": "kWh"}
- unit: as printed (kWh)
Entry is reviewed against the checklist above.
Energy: {"value": 7.9, "unit": "kWh"}
